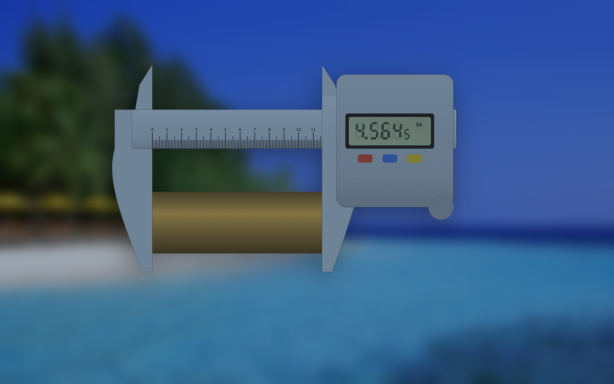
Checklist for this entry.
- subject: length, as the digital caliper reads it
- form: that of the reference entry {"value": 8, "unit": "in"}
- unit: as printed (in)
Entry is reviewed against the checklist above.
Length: {"value": 4.5645, "unit": "in"}
